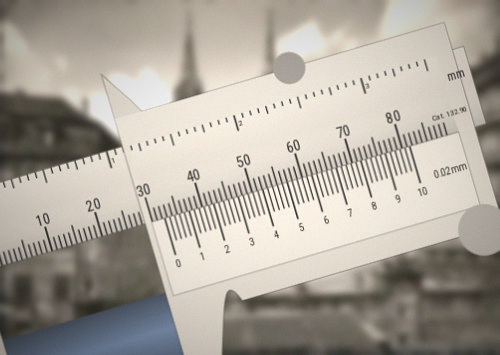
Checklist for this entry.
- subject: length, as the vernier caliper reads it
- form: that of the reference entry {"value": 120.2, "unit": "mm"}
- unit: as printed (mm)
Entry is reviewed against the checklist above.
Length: {"value": 32.5, "unit": "mm"}
